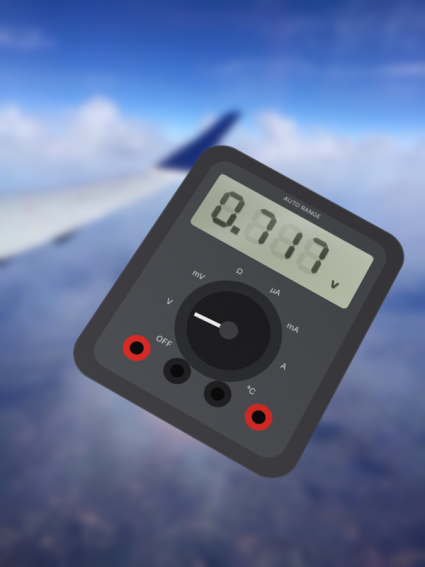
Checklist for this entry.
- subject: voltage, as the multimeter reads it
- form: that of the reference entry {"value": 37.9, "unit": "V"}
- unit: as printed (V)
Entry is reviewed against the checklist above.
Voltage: {"value": 0.717, "unit": "V"}
